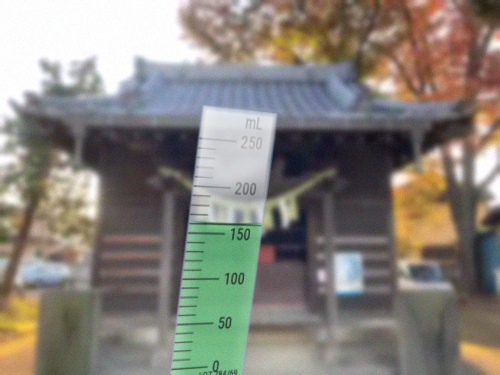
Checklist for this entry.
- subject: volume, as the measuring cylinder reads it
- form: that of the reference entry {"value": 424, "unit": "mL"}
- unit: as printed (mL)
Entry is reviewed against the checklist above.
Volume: {"value": 160, "unit": "mL"}
